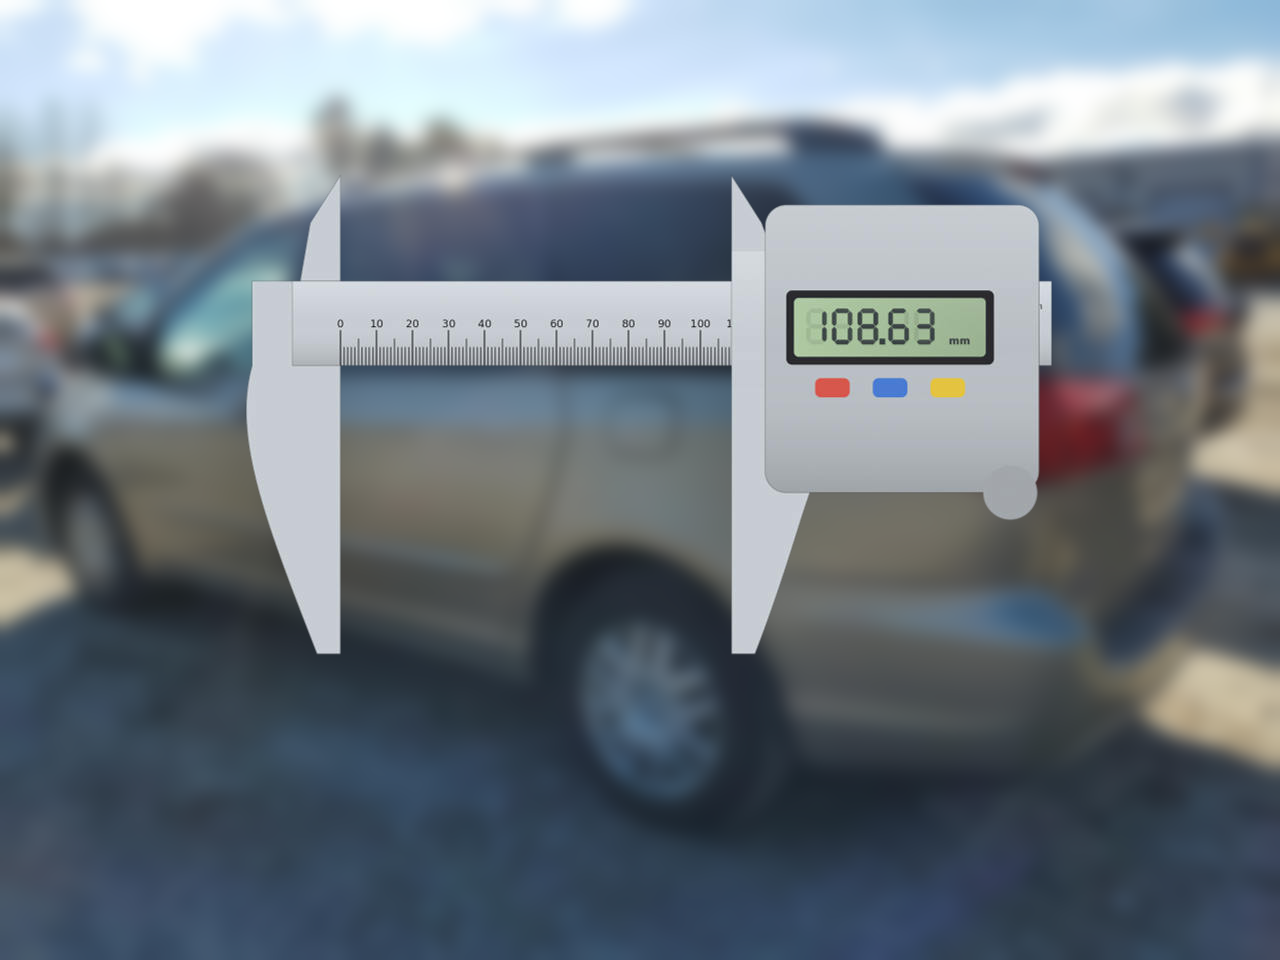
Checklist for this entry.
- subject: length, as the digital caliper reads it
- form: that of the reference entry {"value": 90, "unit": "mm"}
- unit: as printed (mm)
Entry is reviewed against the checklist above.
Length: {"value": 108.63, "unit": "mm"}
